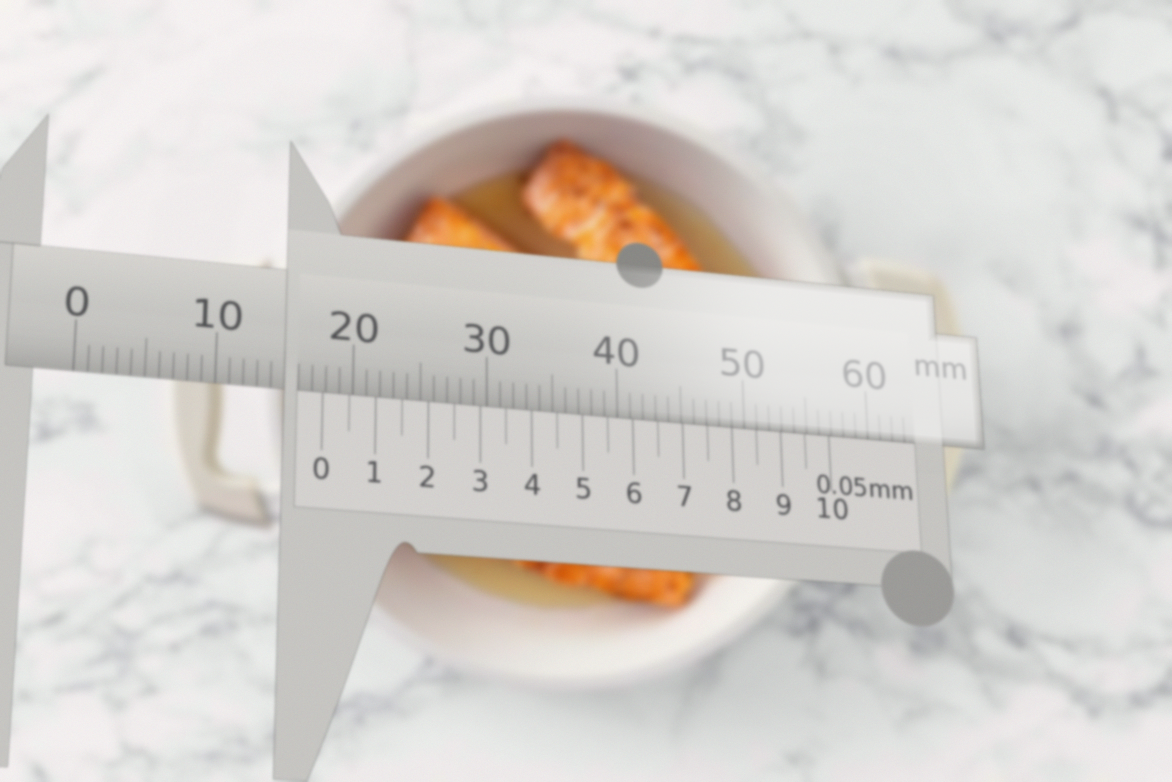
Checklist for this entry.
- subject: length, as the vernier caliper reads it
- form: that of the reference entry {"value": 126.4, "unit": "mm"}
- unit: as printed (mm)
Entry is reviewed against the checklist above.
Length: {"value": 17.8, "unit": "mm"}
